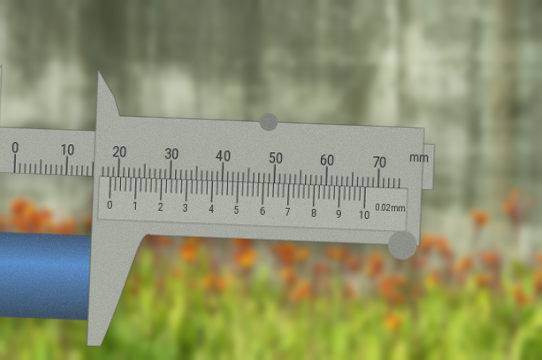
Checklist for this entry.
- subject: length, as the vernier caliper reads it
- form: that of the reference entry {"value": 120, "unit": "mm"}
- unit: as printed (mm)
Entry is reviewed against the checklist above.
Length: {"value": 18.5, "unit": "mm"}
